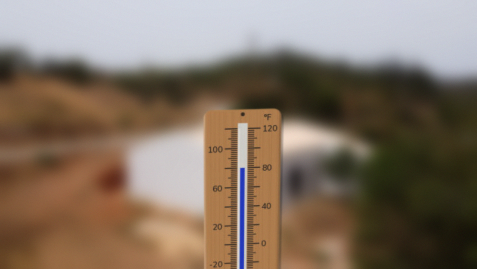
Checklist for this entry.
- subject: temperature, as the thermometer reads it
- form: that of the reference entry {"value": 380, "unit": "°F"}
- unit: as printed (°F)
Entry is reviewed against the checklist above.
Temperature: {"value": 80, "unit": "°F"}
